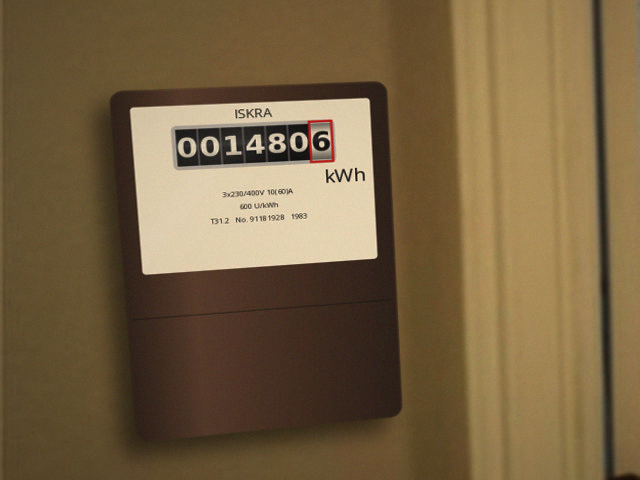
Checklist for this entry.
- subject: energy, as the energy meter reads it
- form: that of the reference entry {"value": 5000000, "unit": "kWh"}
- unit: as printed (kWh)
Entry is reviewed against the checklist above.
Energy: {"value": 1480.6, "unit": "kWh"}
